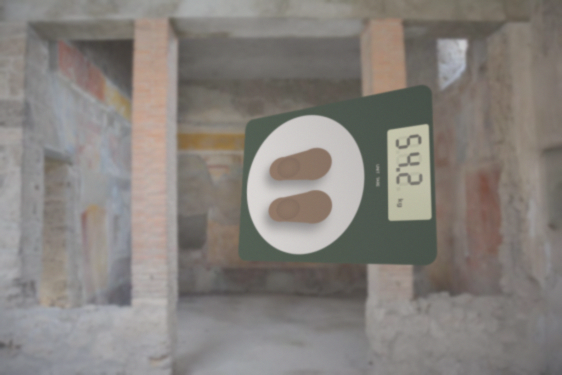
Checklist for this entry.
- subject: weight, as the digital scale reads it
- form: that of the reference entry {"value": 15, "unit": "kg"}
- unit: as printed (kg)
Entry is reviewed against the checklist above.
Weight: {"value": 54.2, "unit": "kg"}
